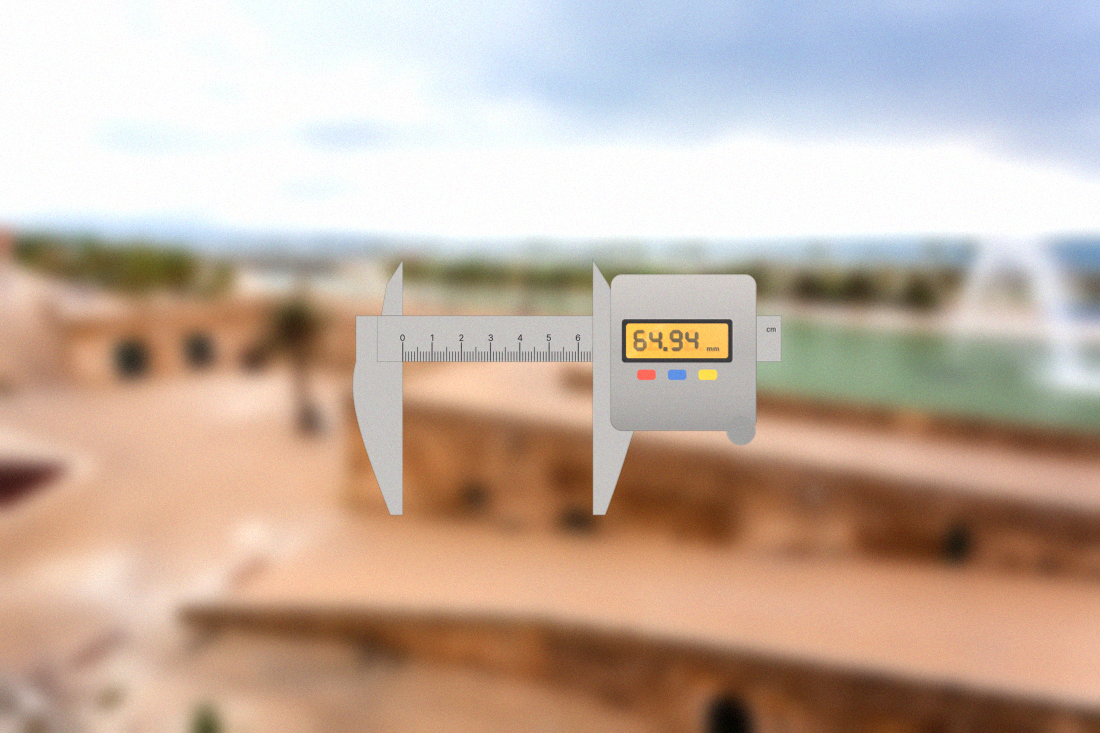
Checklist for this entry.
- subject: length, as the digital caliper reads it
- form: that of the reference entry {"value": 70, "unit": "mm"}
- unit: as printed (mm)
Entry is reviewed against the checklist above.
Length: {"value": 64.94, "unit": "mm"}
